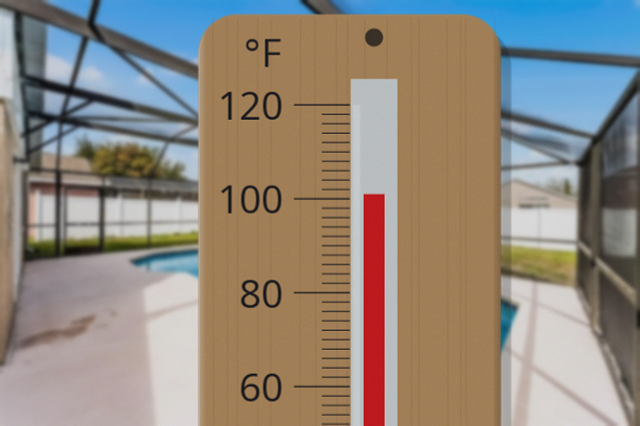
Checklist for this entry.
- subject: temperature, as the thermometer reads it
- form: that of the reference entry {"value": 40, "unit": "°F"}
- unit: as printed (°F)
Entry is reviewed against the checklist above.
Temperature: {"value": 101, "unit": "°F"}
